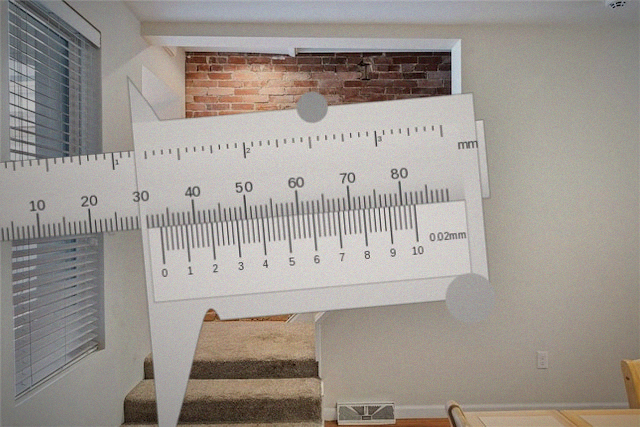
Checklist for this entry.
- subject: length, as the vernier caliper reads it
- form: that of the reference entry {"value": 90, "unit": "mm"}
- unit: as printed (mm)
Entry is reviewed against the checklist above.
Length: {"value": 33.5, "unit": "mm"}
